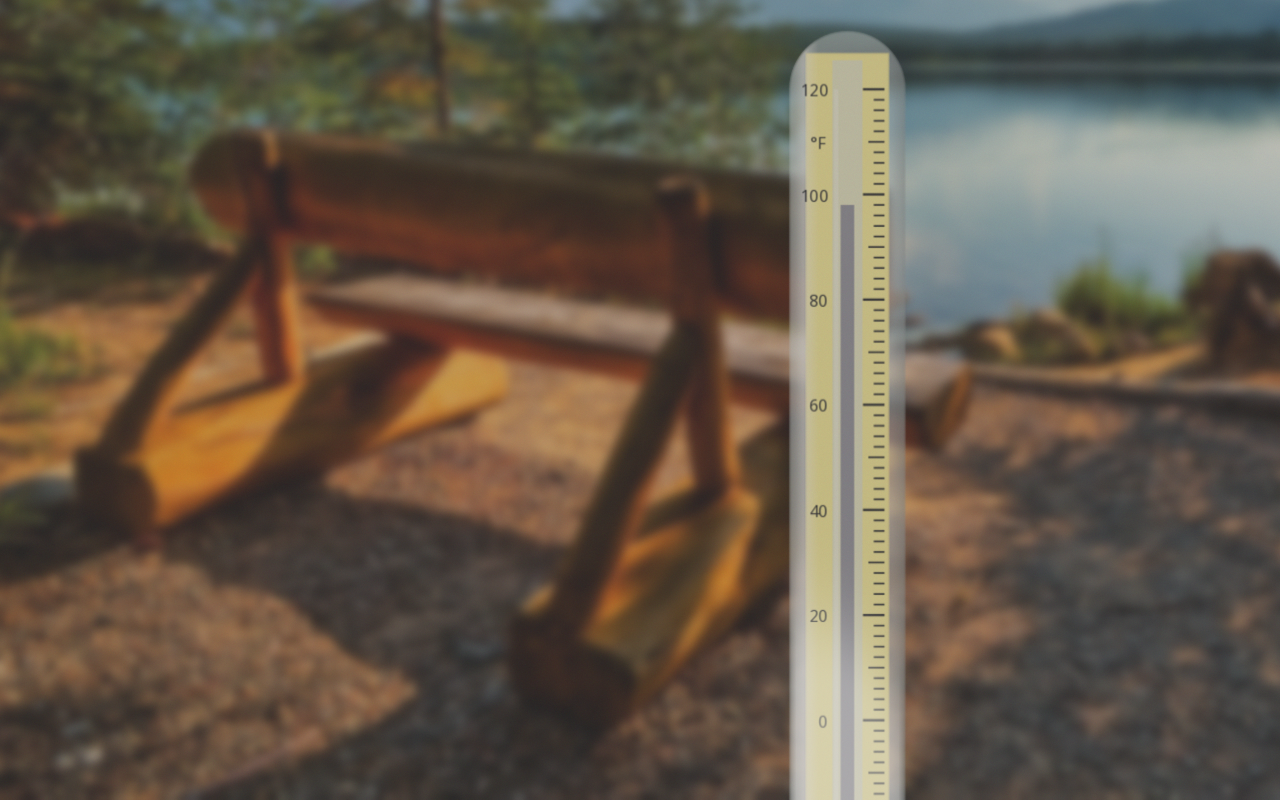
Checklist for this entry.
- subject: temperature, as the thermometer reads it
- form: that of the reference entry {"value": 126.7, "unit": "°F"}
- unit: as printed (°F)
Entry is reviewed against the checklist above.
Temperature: {"value": 98, "unit": "°F"}
